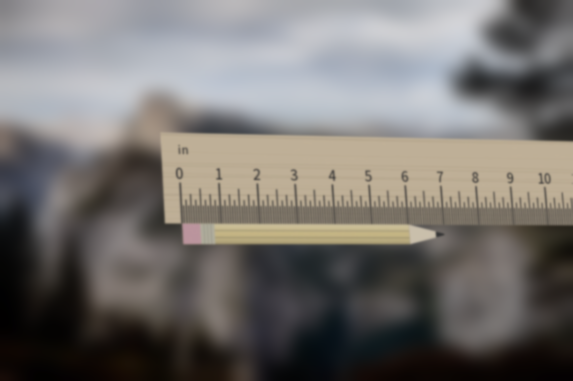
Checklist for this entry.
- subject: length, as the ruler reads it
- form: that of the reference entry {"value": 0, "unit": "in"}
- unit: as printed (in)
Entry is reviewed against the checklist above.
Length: {"value": 7, "unit": "in"}
